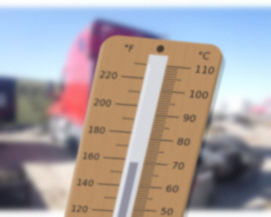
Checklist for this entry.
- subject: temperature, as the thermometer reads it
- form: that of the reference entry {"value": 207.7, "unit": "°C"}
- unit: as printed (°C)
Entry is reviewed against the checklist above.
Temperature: {"value": 70, "unit": "°C"}
